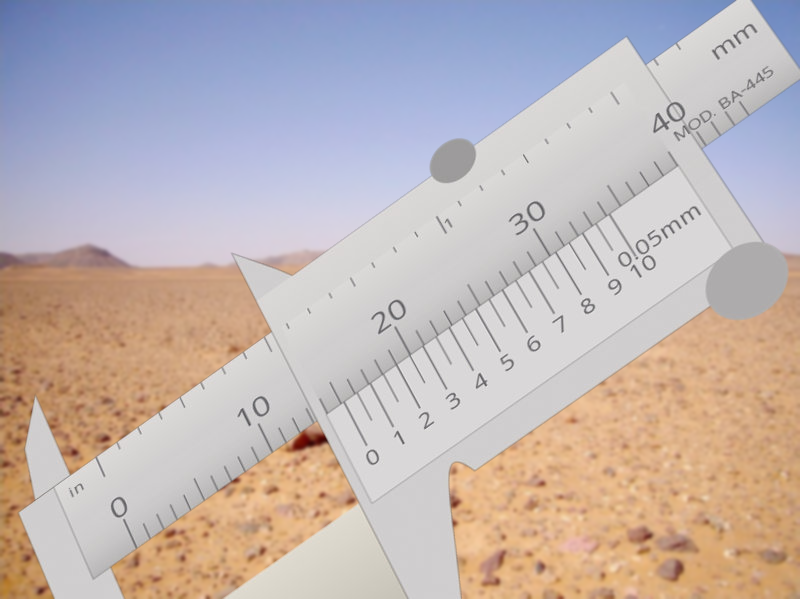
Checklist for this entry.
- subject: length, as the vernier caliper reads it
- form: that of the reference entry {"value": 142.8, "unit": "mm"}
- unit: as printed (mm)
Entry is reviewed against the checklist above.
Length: {"value": 15.2, "unit": "mm"}
